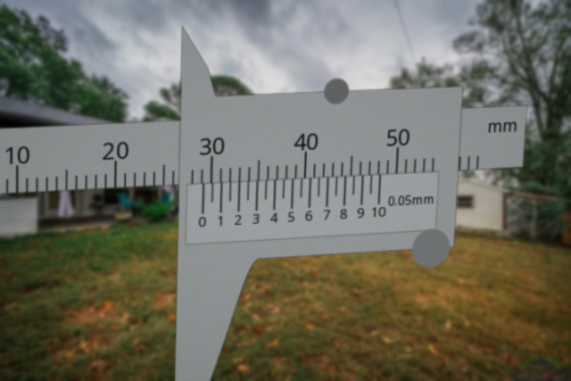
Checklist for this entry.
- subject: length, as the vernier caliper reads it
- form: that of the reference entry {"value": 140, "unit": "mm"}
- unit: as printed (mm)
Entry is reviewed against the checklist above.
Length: {"value": 29.2, "unit": "mm"}
